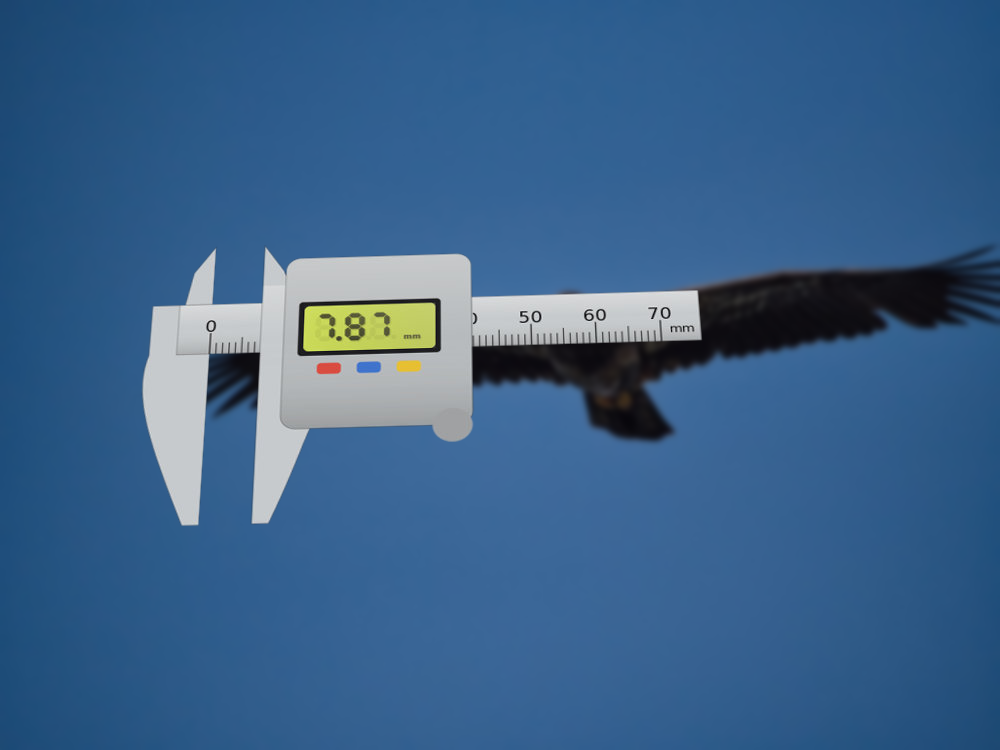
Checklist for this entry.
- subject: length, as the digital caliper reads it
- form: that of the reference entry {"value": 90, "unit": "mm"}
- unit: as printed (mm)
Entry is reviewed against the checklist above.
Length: {"value": 7.87, "unit": "mm"}
